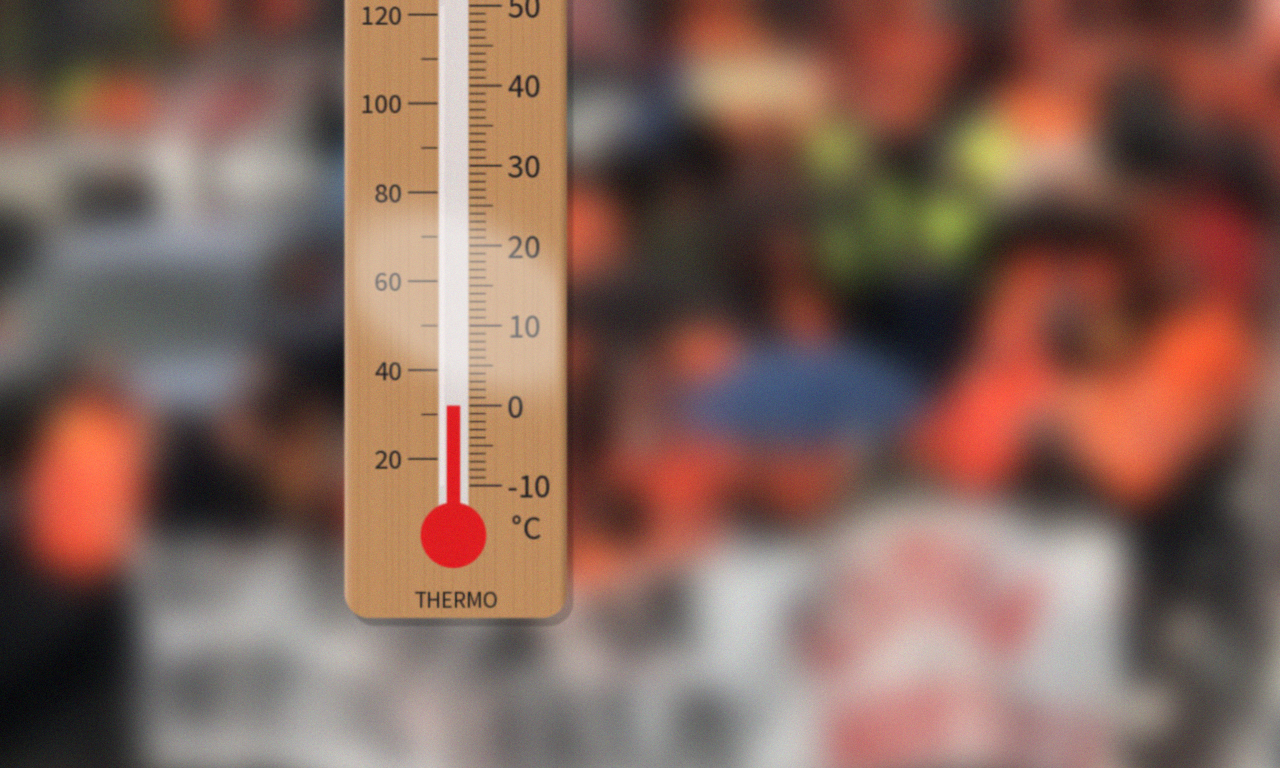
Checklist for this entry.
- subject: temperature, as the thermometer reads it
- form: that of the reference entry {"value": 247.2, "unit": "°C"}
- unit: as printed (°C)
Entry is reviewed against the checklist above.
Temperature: {"value": 0, "unit": "°C"}
